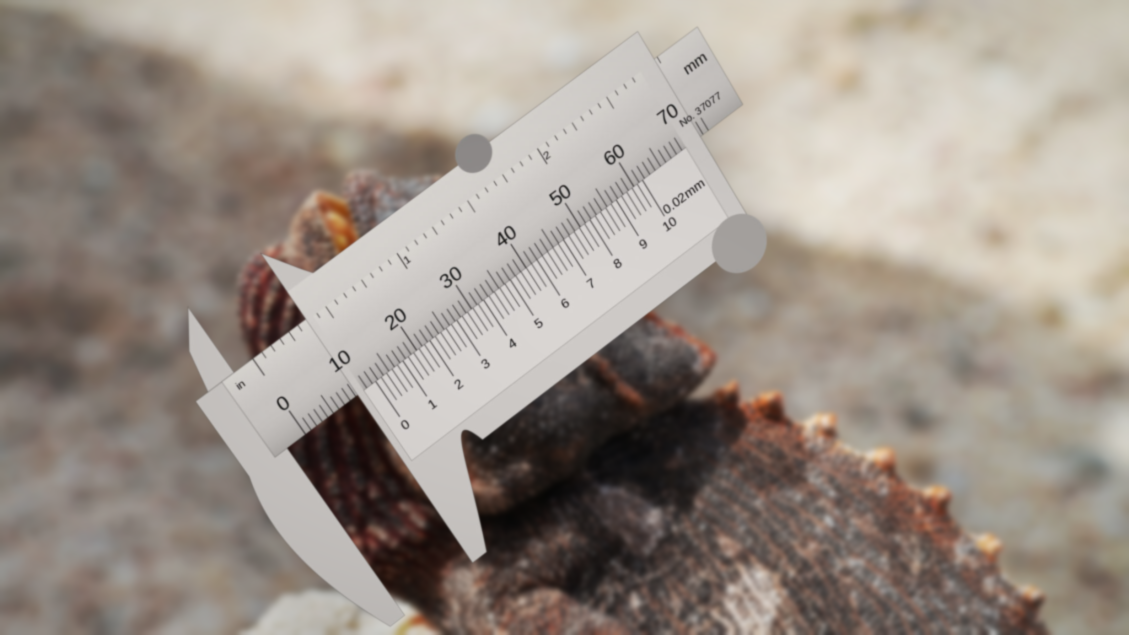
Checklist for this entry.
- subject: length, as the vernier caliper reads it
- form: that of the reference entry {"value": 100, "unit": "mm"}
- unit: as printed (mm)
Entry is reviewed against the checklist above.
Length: {"value": 12.6, "unit": "mm"}
